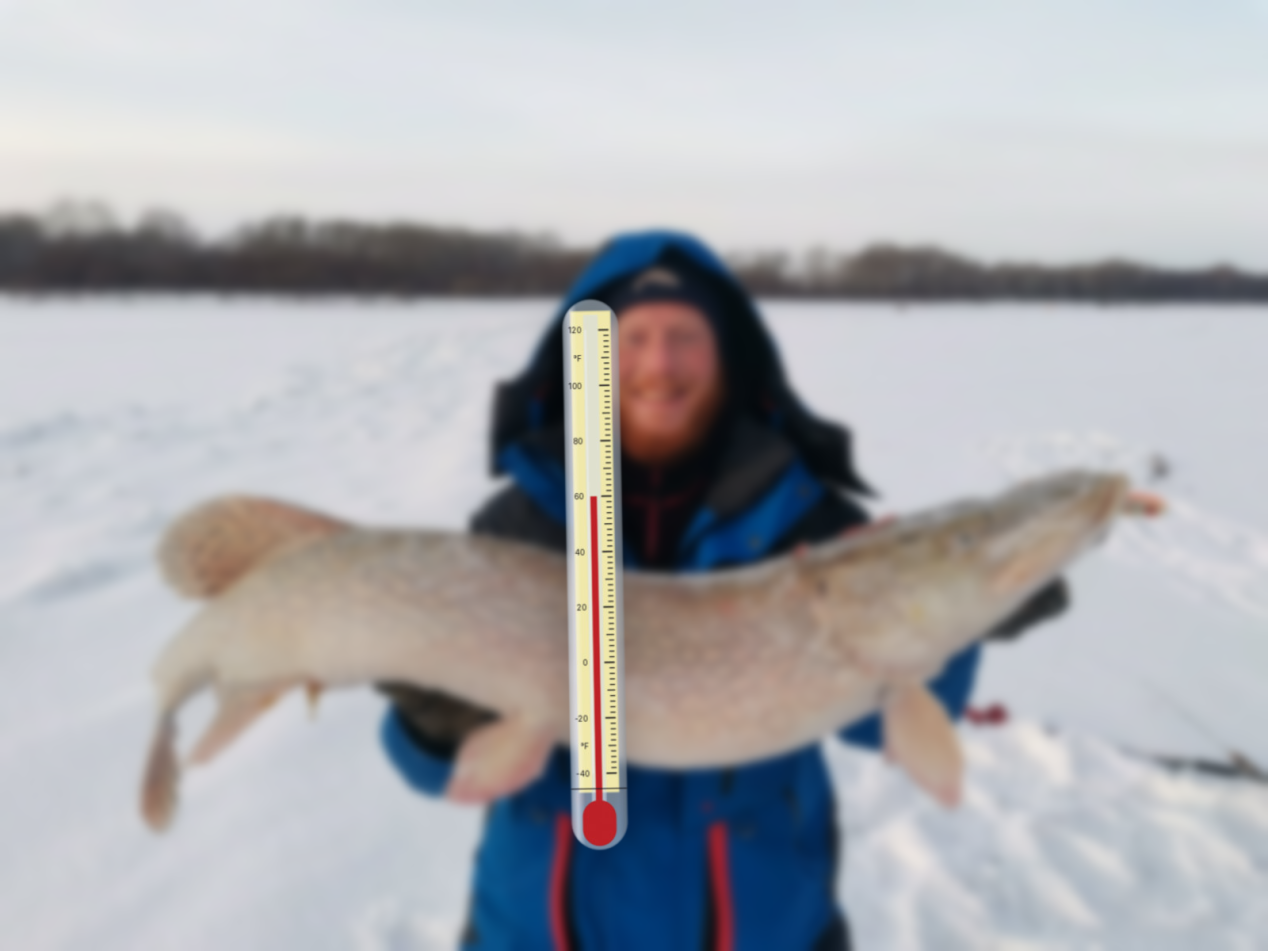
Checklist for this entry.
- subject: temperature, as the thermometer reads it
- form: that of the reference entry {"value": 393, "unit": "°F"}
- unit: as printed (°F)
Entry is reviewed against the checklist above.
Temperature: {"value": 60, "unit": "°F"}
